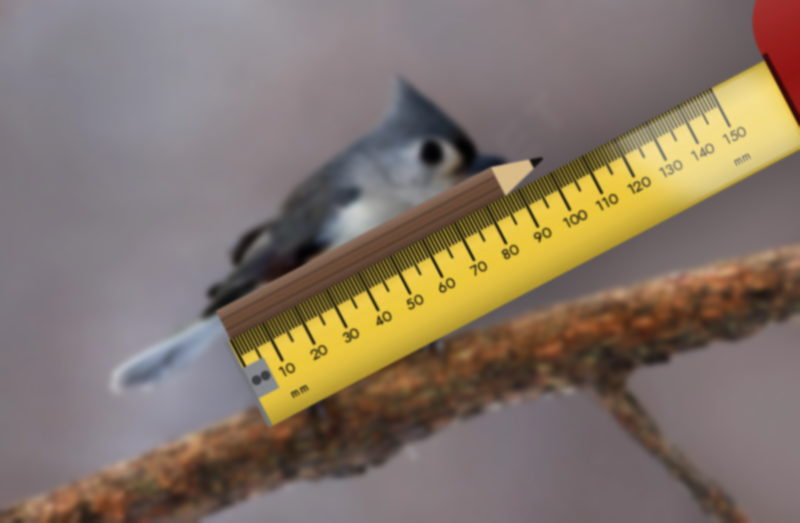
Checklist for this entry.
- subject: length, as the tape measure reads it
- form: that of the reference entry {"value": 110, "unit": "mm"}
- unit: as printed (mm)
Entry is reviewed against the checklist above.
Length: {"value": 100, "unit": "mm"}
